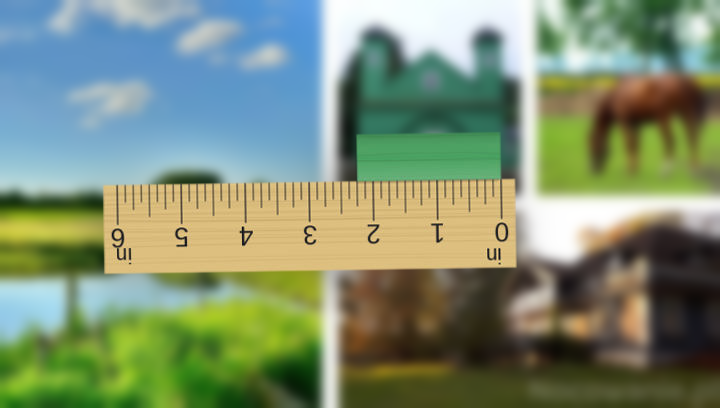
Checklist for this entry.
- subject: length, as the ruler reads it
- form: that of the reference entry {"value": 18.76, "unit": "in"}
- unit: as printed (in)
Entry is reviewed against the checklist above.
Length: {"value": 2.25, "unit": "in"}
